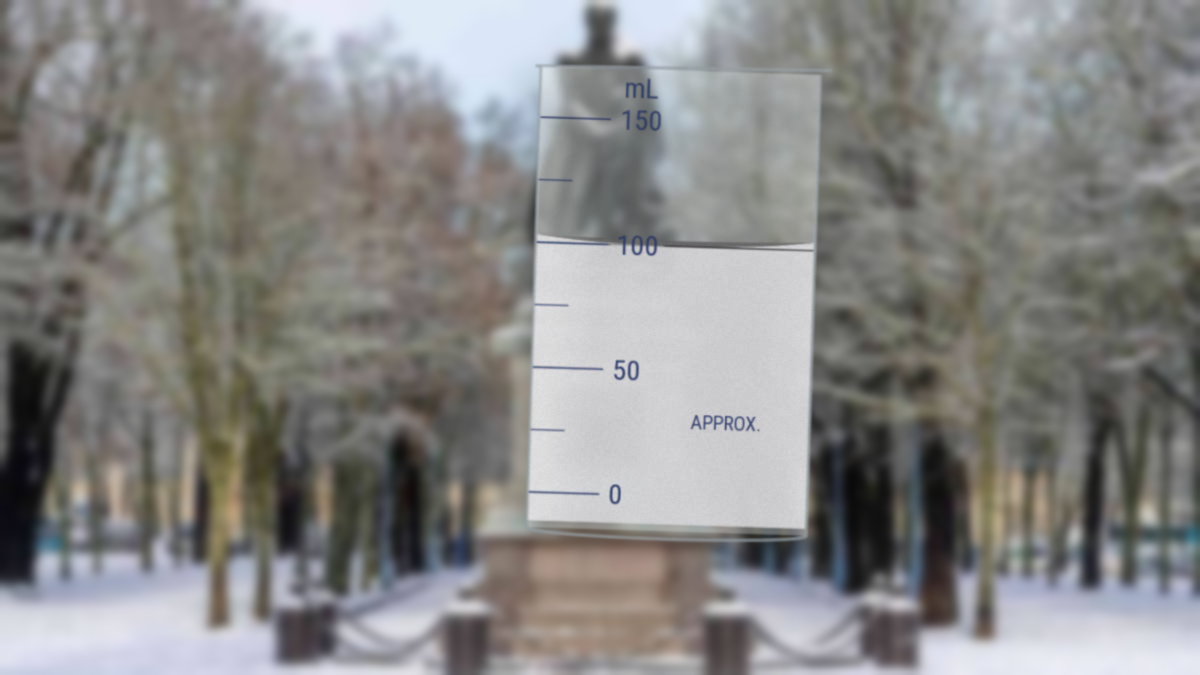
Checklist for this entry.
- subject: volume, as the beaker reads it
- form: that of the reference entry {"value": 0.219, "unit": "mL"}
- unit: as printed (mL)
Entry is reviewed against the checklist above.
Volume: {"value": 100, "unit": "mL"}
